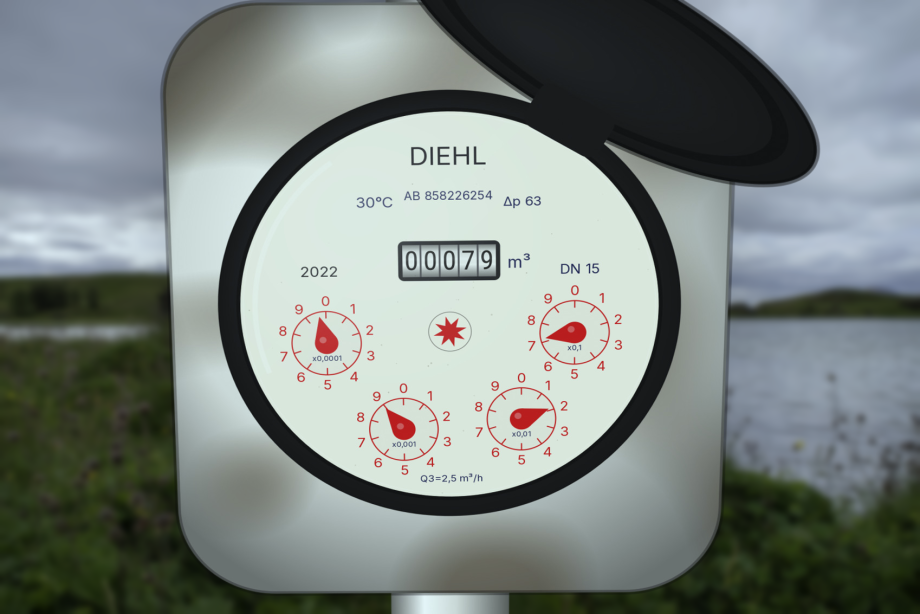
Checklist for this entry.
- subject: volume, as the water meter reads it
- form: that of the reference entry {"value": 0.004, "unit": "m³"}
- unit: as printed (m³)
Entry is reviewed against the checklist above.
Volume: {"value": 79.7189, "unit": "m³"}
